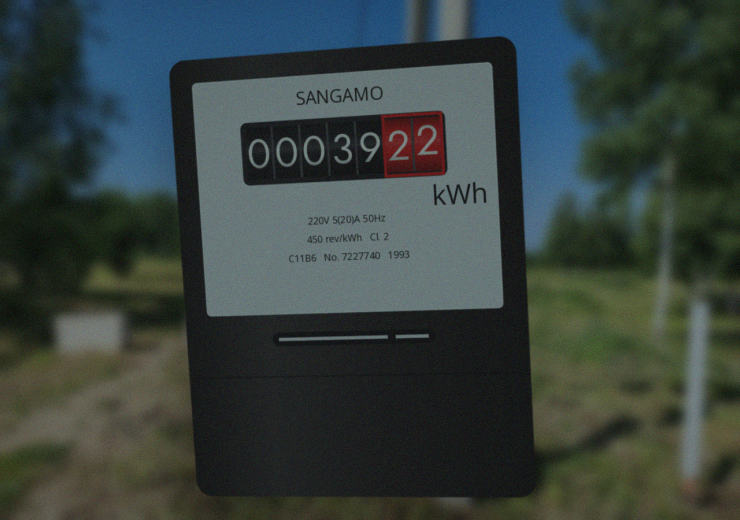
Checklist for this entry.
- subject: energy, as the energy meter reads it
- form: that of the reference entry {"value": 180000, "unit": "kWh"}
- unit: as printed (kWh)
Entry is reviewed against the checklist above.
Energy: {"value": 39.22, "unit": "kWh"}
